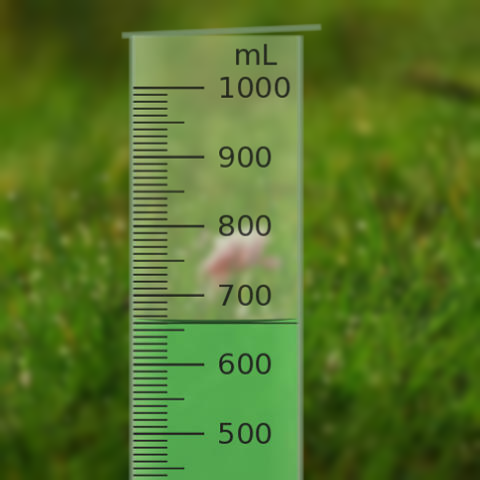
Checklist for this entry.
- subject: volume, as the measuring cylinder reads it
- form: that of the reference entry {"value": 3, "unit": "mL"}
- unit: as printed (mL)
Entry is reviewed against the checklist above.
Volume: {"value": 660, "unit": "mL"}
